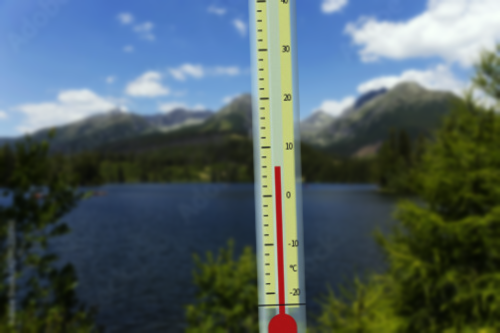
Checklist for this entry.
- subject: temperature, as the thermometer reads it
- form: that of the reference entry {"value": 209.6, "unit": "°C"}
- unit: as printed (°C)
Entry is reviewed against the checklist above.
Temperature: {"value": 6, "unit": "°C"}
